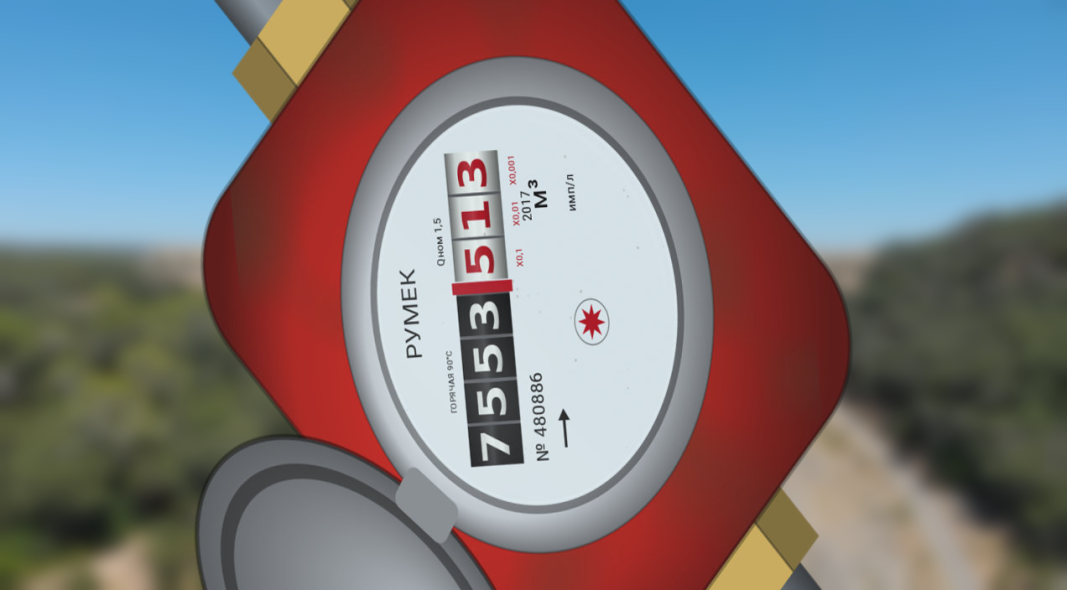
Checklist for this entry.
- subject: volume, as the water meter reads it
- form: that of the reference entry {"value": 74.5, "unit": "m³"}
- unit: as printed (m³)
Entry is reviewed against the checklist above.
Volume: {"value": 7553.513, "unit": "m³"}
